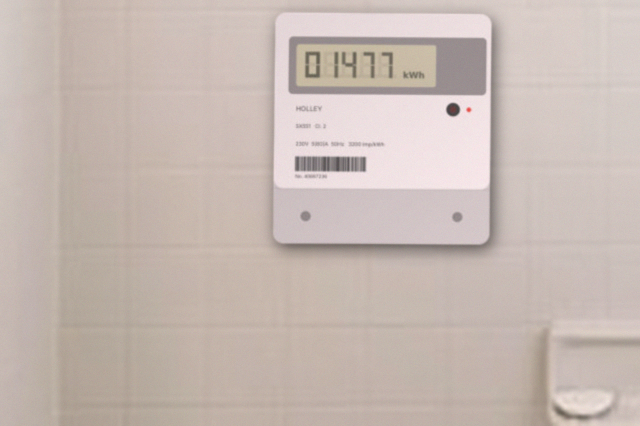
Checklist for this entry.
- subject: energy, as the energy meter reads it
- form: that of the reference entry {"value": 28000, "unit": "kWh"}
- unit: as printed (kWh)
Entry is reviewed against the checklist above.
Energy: {"value": 1477, "unit": "kWh"}
